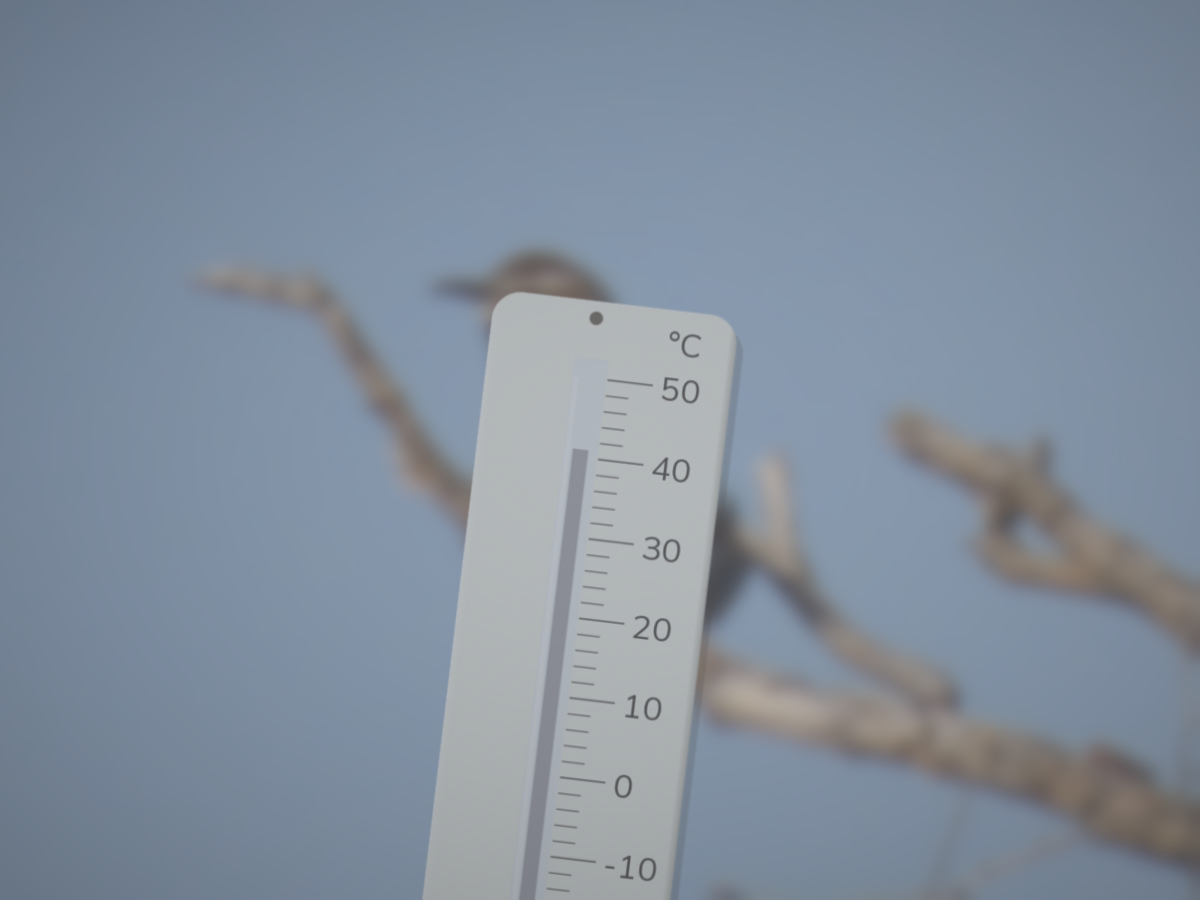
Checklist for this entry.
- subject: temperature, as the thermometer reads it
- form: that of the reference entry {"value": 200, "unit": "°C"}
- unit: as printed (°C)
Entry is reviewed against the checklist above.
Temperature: {"value": 41, "unit": "°C"}
